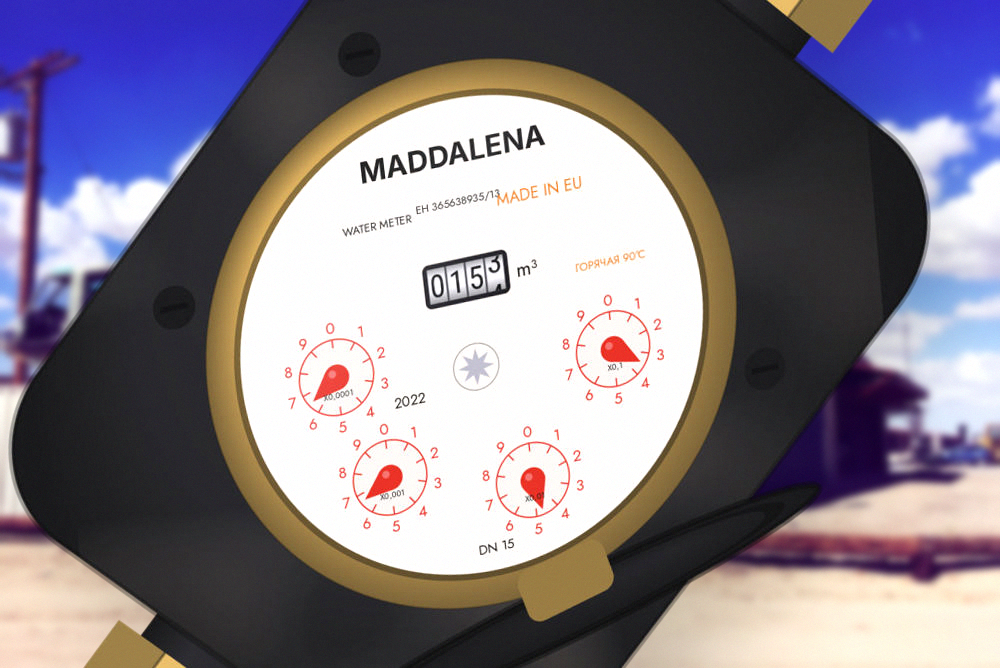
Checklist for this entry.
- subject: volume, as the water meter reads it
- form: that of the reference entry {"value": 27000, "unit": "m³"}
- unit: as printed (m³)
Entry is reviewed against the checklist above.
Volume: {"value": 153.3466, "unit": "m³"}
